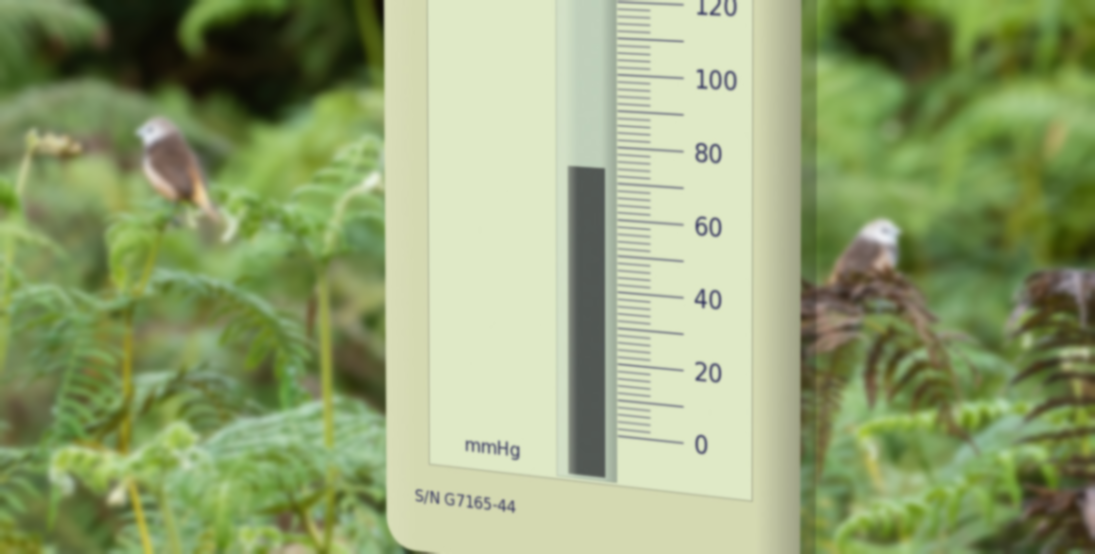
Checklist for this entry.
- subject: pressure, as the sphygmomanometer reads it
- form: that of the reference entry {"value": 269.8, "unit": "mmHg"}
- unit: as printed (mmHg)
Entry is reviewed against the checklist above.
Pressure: {"value": 74, "unit": "mmHg"}
